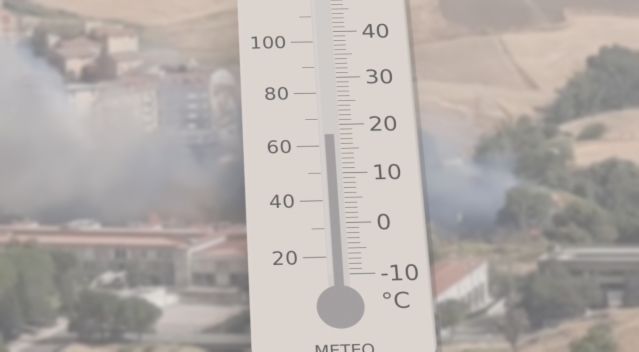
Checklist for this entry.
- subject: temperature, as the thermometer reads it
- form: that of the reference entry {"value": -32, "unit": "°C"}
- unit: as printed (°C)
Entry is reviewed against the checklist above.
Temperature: {"value": 18, "unit": "°C"}
